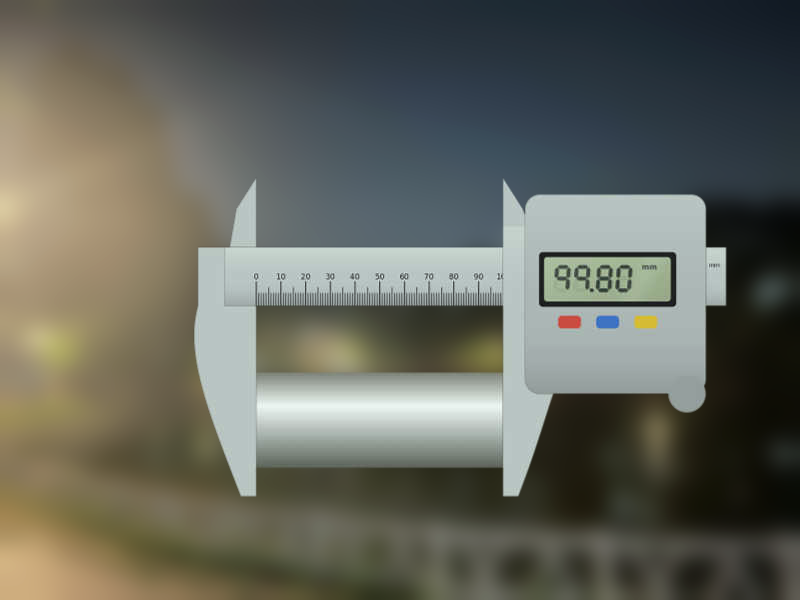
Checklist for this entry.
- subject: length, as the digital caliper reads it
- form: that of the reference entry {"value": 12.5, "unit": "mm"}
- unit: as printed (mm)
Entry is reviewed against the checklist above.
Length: {"value": 99.80, "unit": "mm"}
